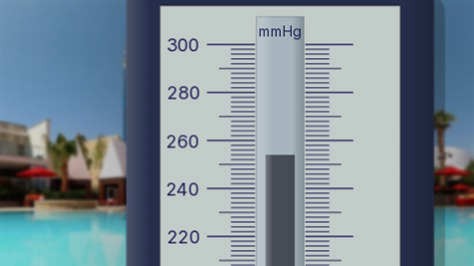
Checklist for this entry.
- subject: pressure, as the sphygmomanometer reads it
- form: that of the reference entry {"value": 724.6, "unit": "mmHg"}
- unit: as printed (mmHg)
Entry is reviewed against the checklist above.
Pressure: {"value": 254, "unit": "mmHg"}
